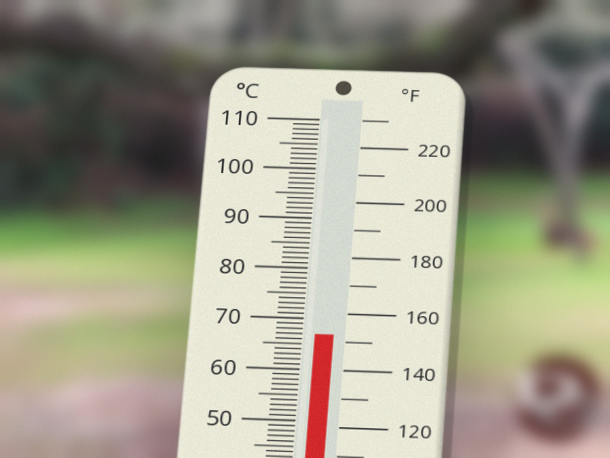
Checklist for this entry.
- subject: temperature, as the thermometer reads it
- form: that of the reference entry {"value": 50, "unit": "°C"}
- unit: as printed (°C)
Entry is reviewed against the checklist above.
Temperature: {"value": 67, "unit": "°C"}
